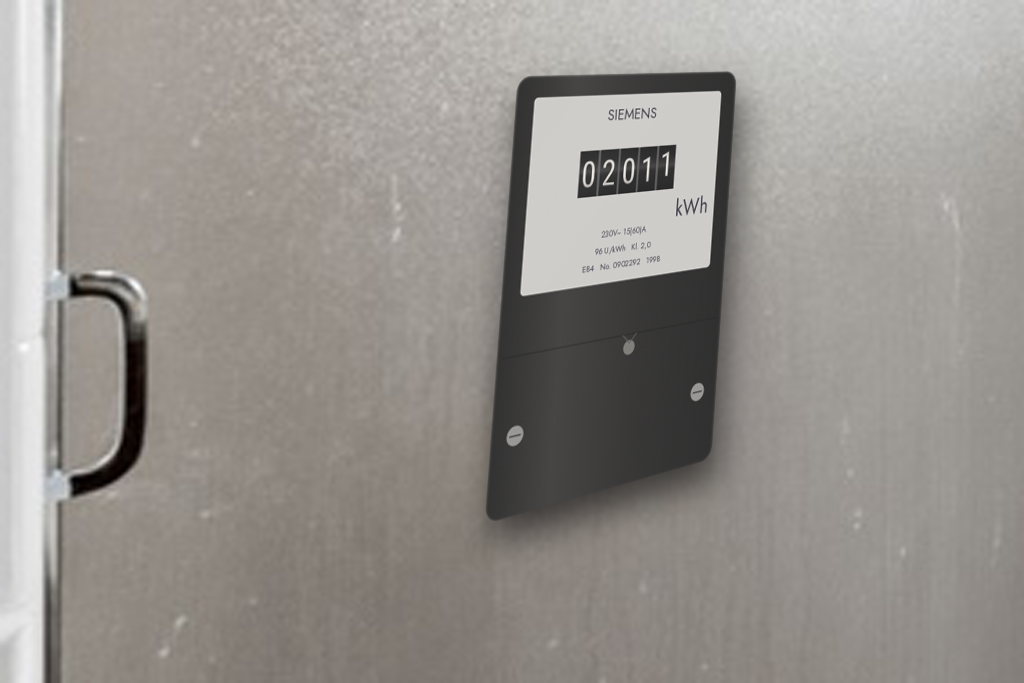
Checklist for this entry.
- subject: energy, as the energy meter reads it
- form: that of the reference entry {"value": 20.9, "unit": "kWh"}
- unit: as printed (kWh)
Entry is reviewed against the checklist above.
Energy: {"value": 2011, "unit": "kWh"}
